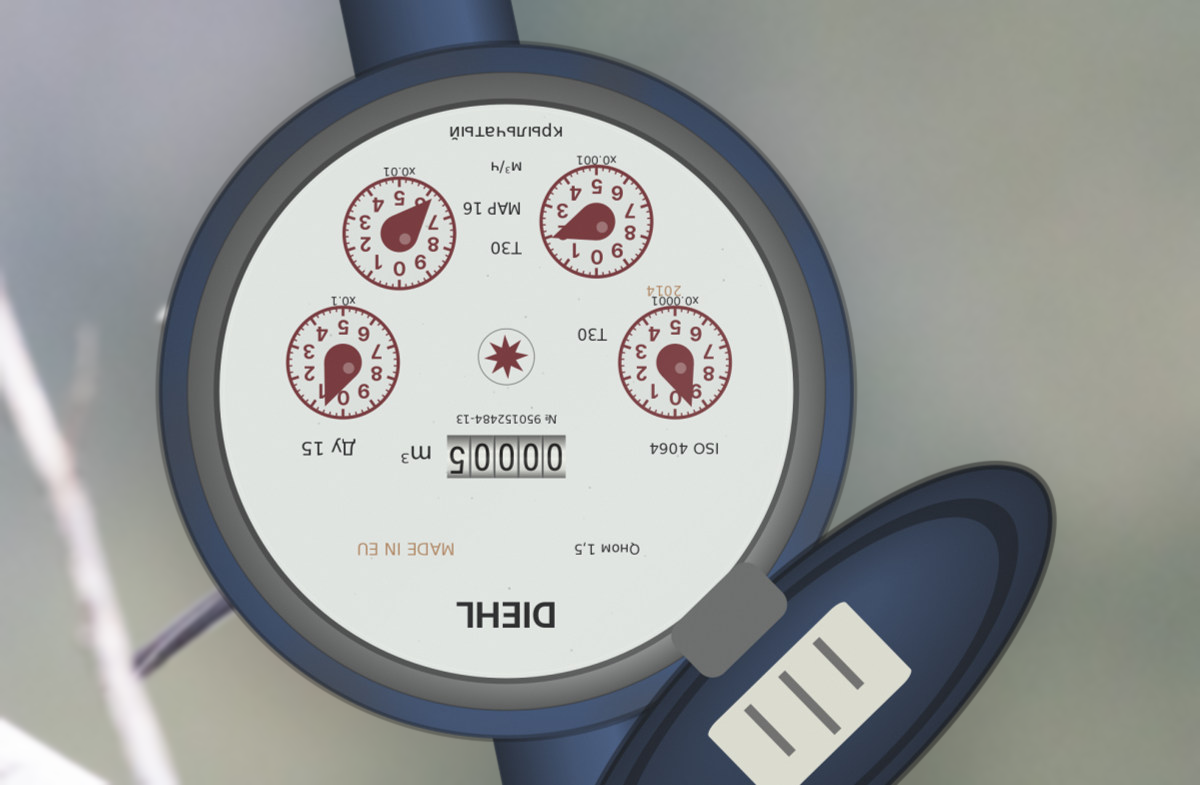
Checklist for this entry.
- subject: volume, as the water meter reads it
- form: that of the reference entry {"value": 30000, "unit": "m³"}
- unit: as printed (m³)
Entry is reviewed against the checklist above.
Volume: {"value": 5.0619, "unit": "m³"}
